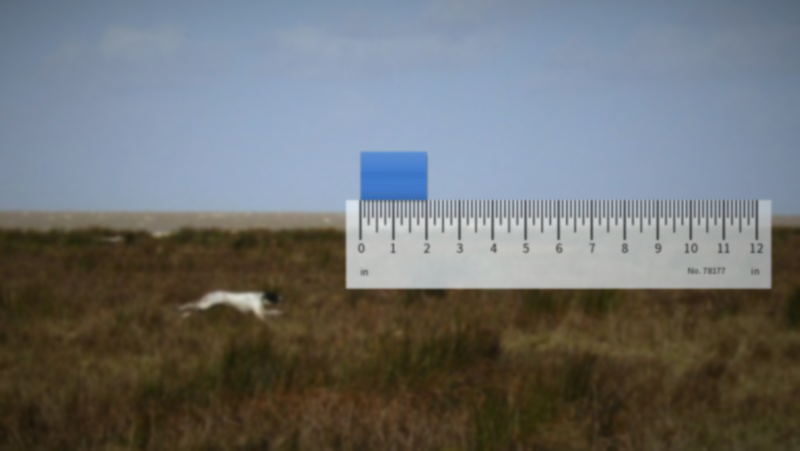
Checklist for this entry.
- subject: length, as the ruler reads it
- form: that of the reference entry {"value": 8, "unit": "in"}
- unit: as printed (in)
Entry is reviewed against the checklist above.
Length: {"value": 2, "unit": "in"}
